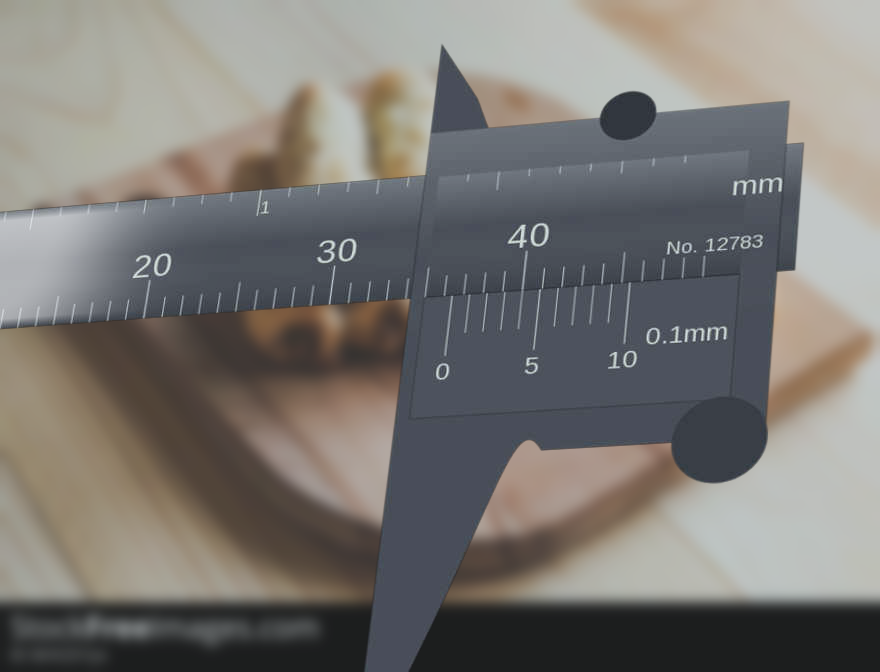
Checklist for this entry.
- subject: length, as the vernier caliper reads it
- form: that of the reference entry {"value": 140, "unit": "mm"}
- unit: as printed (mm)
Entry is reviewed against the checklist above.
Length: {"value": 36.4, "unit": "mm"}
